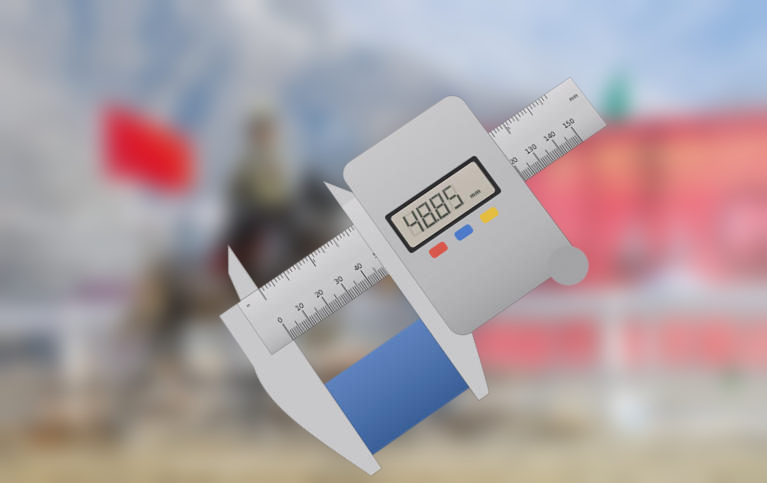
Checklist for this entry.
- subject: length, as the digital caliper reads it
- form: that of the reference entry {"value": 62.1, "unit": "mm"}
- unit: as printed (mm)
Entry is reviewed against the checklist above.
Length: {"value": 48.85, "unit": "mm"}
